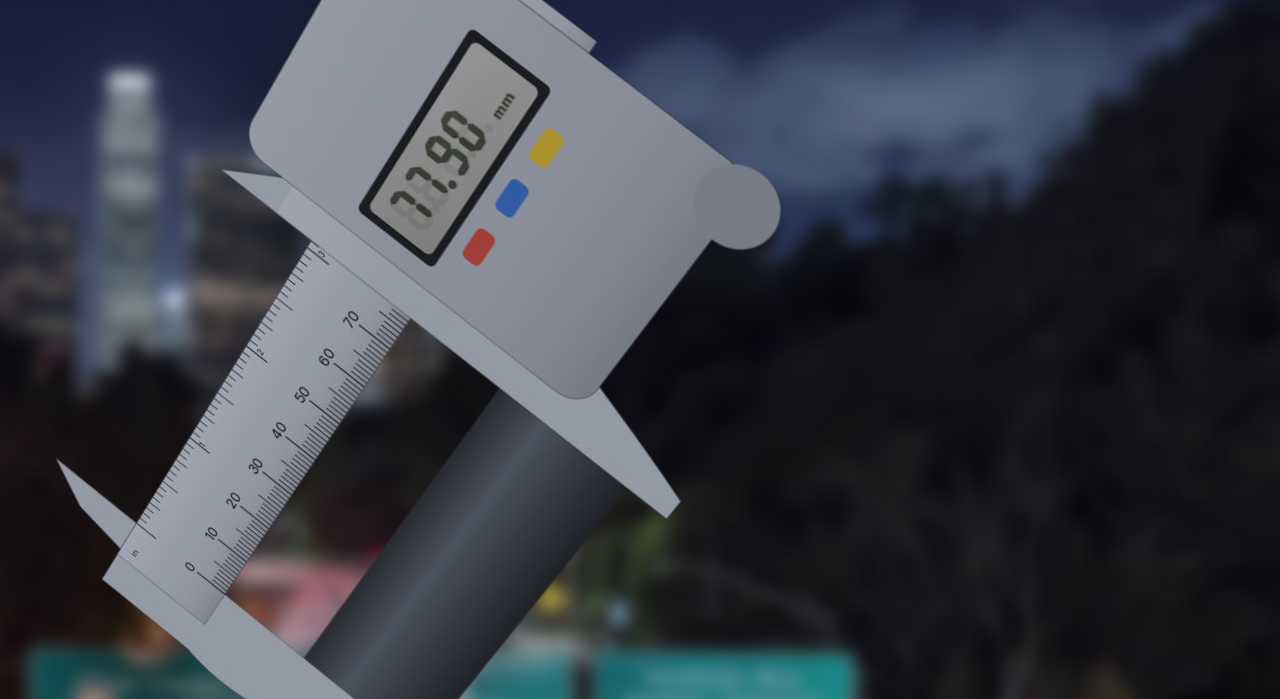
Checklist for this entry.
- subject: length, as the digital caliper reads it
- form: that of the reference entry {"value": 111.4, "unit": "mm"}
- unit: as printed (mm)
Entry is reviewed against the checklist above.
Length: {"value": 77.90, "unit": "mm"}
